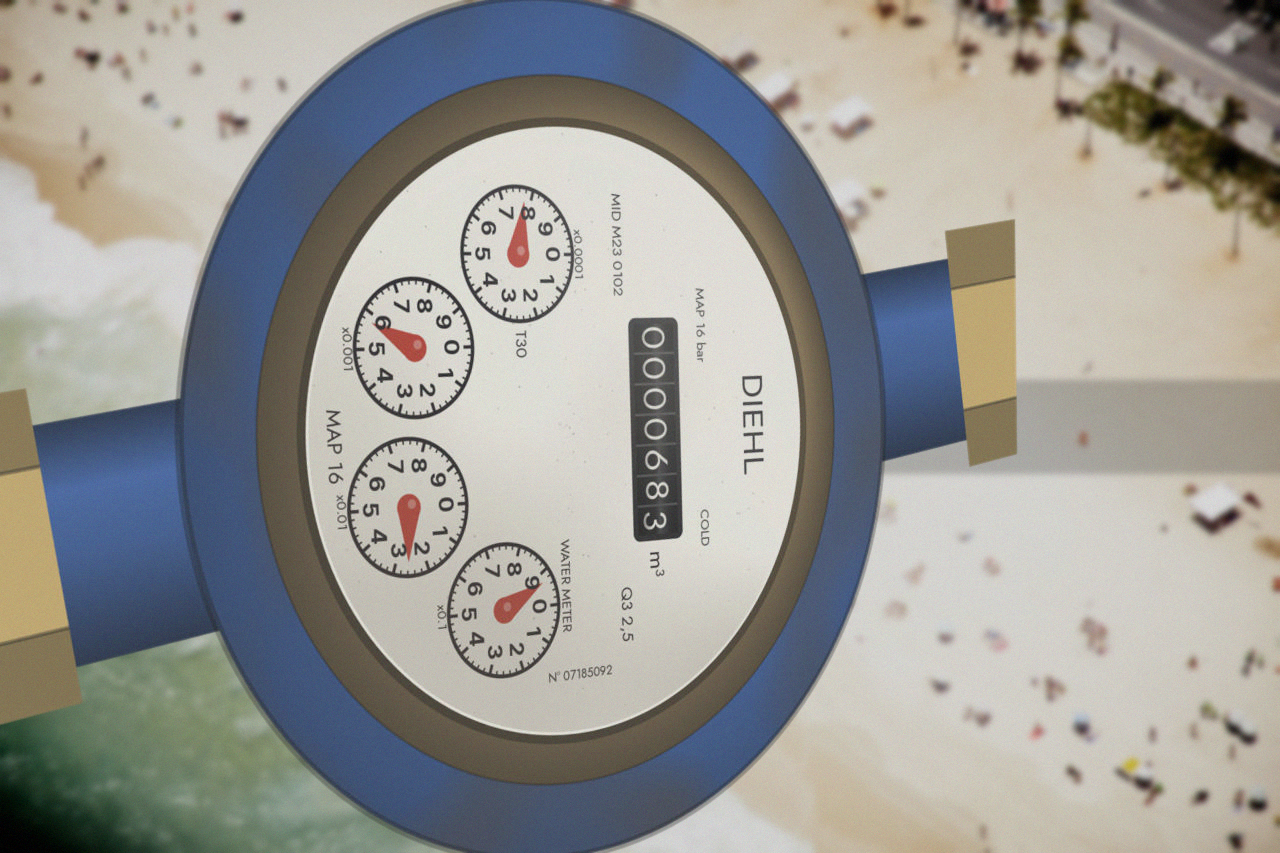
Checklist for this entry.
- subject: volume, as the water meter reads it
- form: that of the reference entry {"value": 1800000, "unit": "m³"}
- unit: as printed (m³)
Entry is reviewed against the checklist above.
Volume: {"value": 682.9257, "unit": "m³"}
